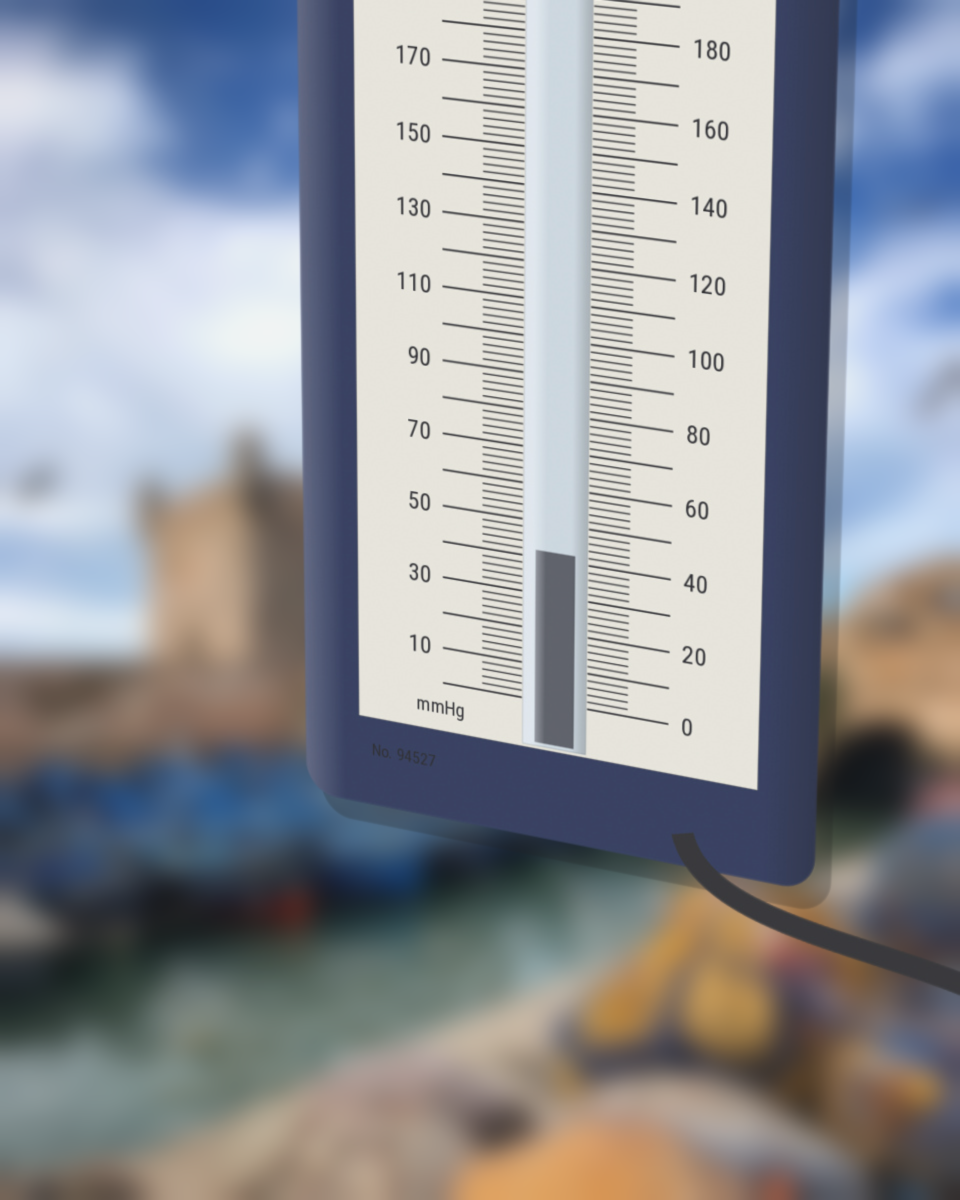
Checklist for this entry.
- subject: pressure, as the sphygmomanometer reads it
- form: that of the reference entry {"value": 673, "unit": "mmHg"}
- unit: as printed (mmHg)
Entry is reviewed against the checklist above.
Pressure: {"value": 42, "unit": "mmHg"}
